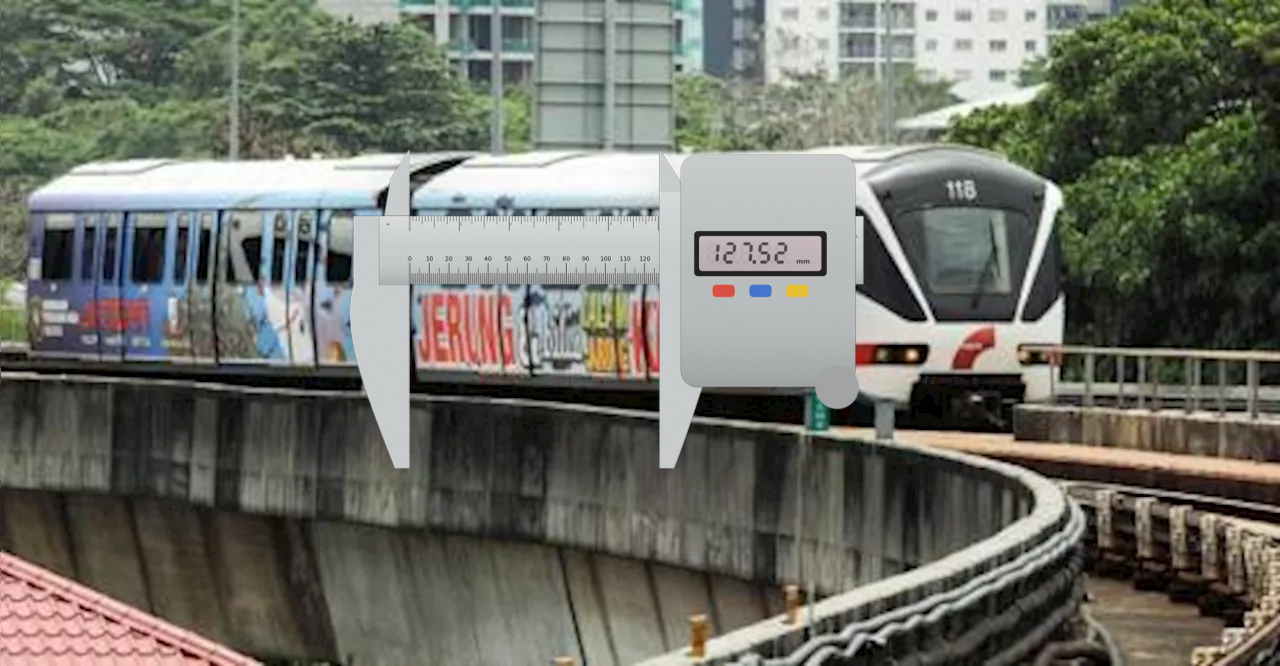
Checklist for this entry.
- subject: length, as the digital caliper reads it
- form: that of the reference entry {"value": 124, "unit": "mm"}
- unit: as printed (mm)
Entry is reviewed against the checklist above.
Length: {"value": 127.52, "unit": "mm"}
